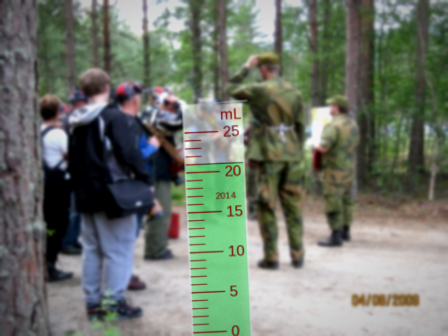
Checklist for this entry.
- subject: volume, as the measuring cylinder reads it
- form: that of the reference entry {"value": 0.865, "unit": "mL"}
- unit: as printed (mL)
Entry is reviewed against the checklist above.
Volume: {"value": 21, "unit": "mL"}
